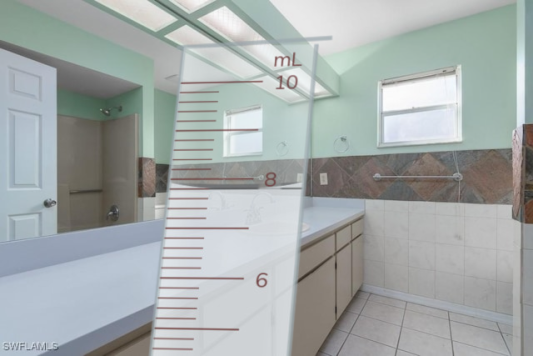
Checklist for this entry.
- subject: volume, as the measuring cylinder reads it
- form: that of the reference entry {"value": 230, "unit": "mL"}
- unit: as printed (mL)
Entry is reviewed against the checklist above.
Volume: {"value": 7.8, "unit": "mL"}
